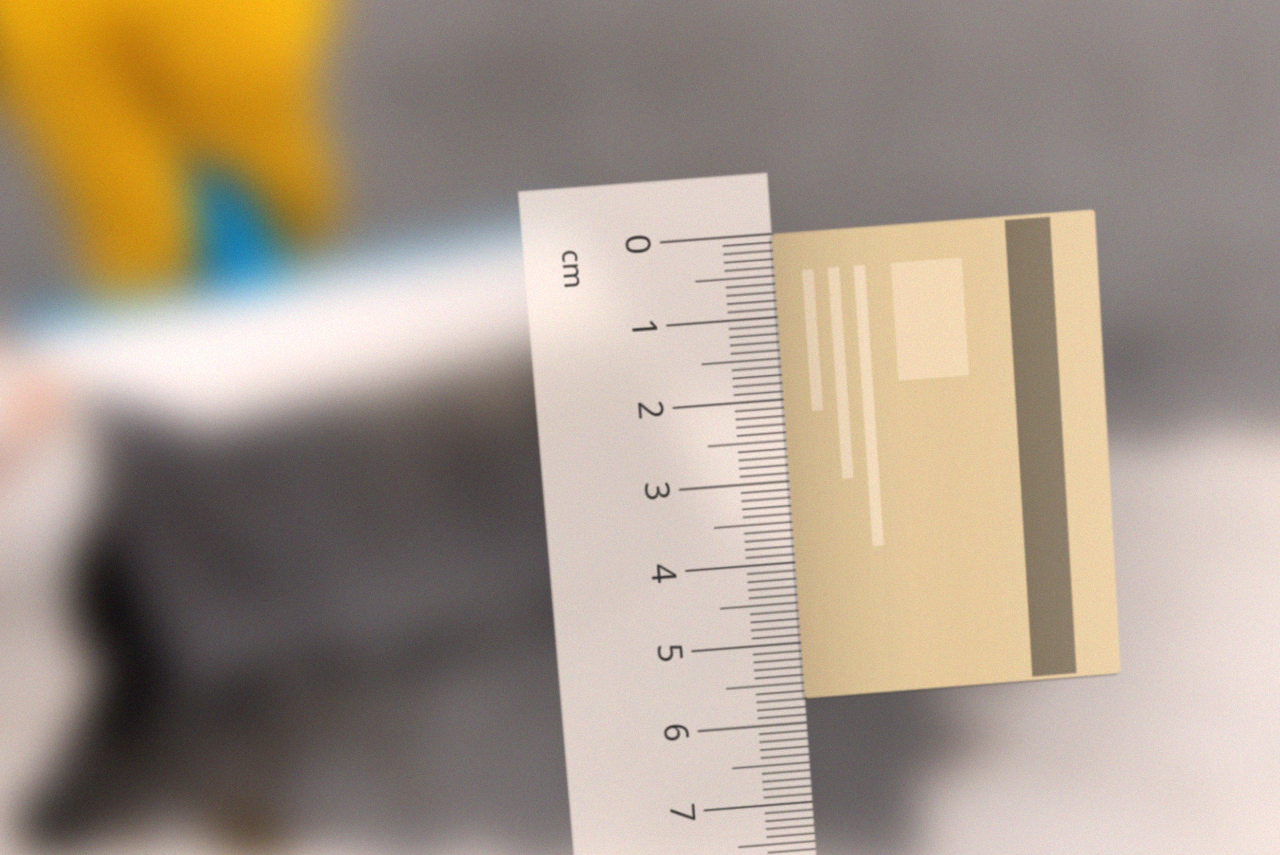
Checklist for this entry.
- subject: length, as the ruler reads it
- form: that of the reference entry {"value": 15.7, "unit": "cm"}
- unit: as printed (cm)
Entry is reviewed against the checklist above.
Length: {"value": 5.7, "unit": "cm"}
